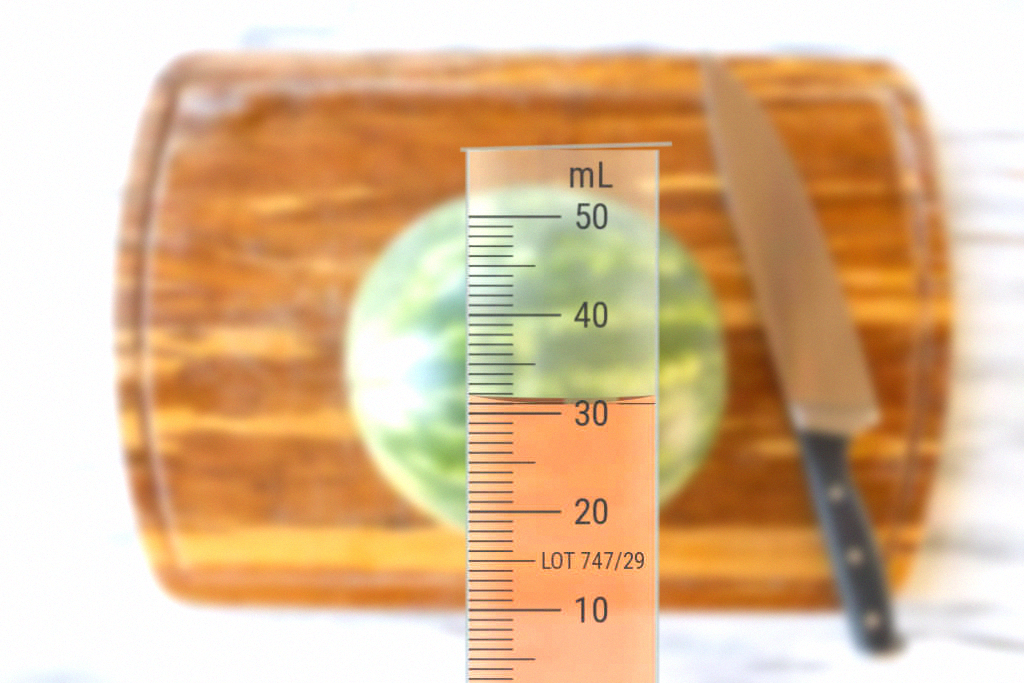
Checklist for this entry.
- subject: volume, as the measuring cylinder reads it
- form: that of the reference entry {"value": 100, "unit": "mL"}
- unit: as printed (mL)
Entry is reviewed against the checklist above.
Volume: {"value": 31, "unit": "mL"}
